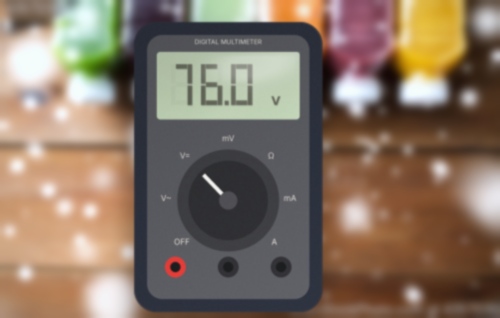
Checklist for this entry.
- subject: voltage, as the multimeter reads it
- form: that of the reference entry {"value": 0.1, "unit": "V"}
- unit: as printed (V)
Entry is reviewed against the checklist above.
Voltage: {"value": 76.0, "unit": "V"}
